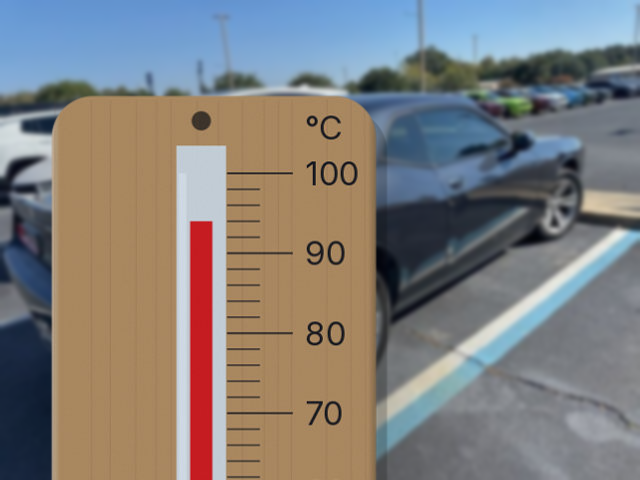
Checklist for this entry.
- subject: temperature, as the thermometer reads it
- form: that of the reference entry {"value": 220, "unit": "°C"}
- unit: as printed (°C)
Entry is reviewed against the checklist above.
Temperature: {"value": 94, "unit": "°C"}
